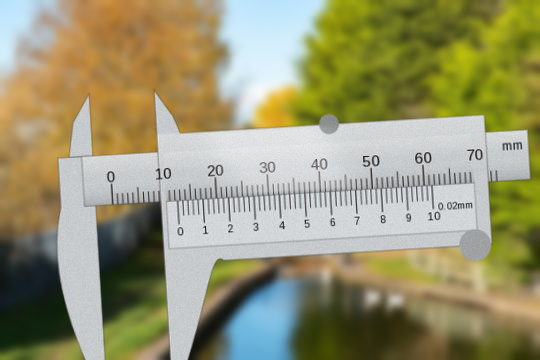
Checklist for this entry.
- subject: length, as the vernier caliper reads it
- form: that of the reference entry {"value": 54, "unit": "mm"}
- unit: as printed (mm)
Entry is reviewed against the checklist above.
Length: {"value": 12.5, "unit": "mm"}
